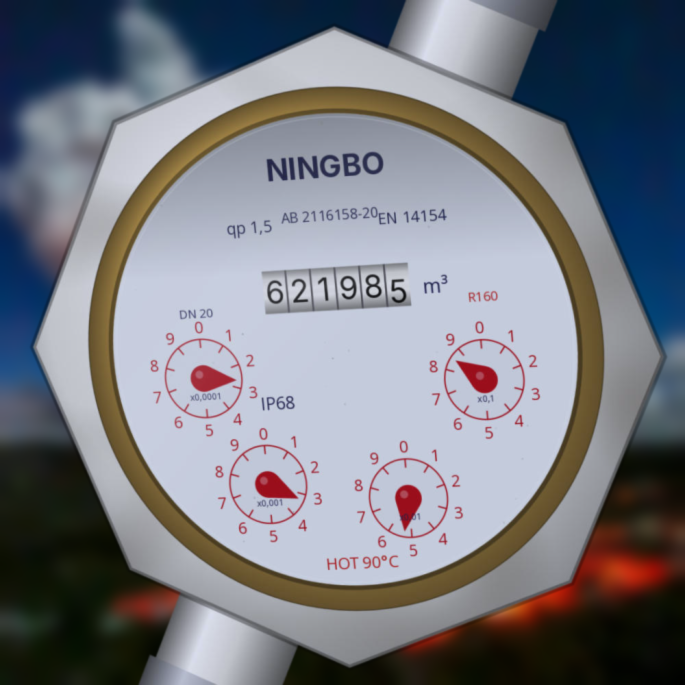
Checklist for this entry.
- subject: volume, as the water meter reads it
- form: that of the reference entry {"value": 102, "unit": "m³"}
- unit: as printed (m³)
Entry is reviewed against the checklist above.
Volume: {"value": 621984.8532, "unit": "m³"}
